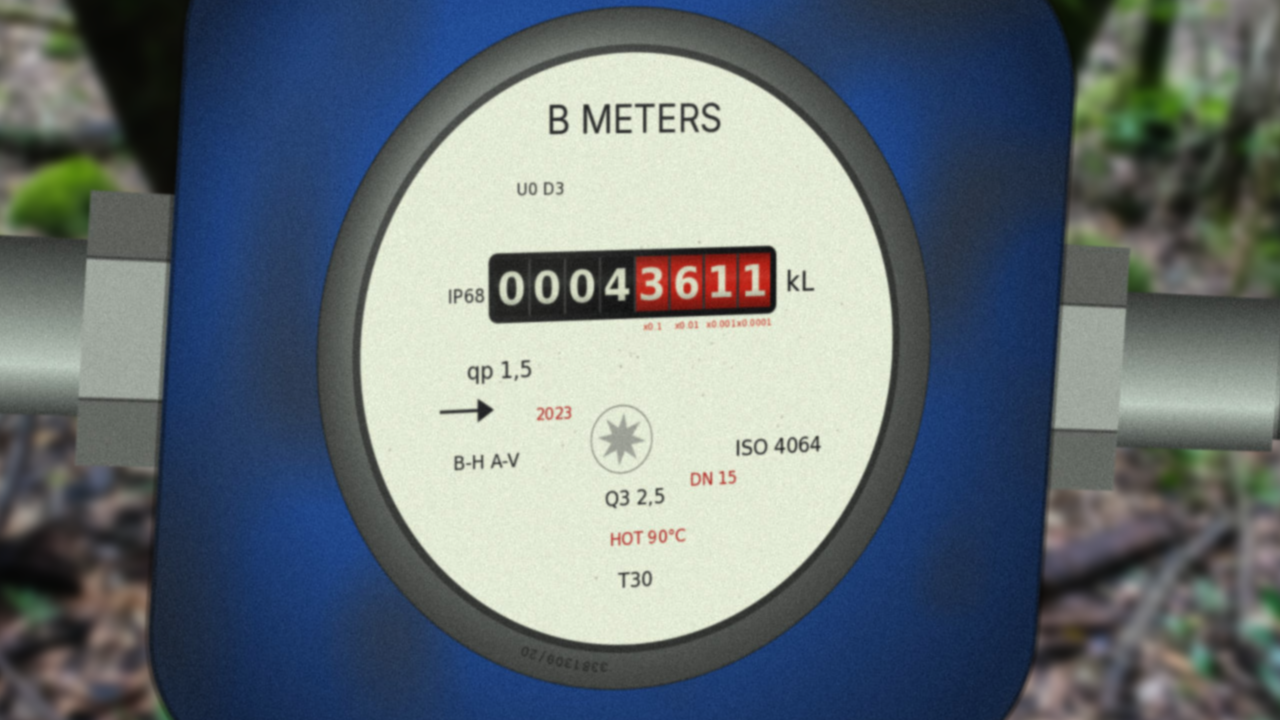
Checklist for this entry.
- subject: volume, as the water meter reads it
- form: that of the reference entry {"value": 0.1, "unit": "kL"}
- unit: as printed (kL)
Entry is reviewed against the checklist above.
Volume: {"value": 4.3611, "unit": "kL"}
